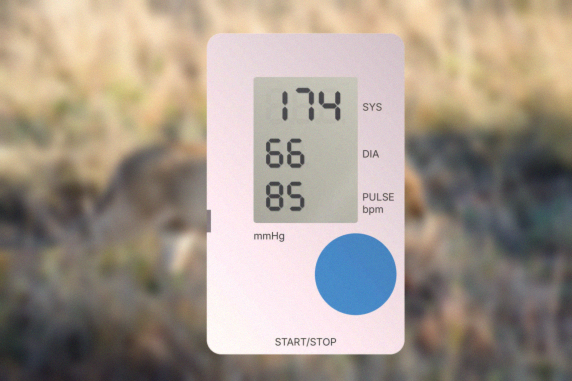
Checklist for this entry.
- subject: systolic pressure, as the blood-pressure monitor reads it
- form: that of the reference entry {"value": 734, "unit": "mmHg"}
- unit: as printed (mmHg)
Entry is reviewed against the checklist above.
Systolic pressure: {"value": 174, "unit": "mmHg"}
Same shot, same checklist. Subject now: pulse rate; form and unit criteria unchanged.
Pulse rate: {"value": 85, "unit": "bpm"}
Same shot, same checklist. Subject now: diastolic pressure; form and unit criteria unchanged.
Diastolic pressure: {"value": 66, "unit": "mmHg"}
